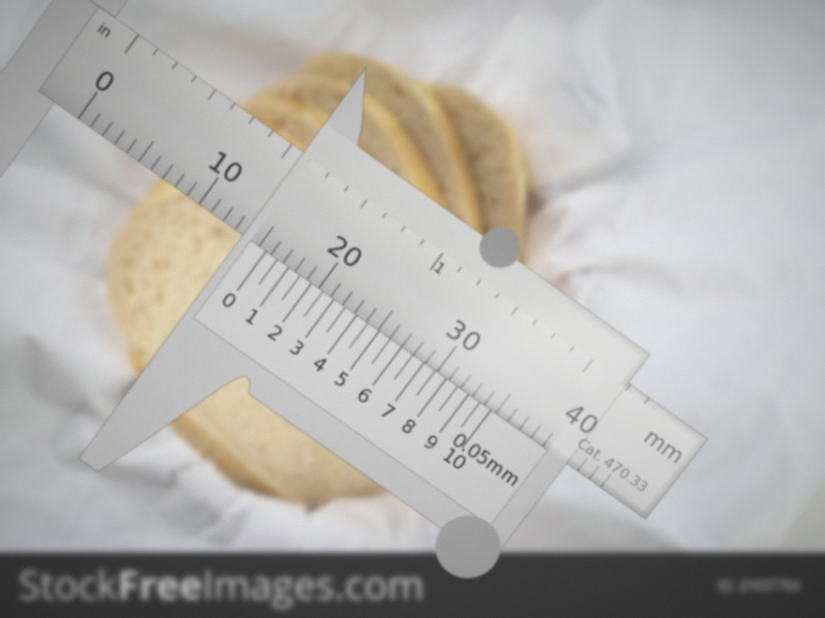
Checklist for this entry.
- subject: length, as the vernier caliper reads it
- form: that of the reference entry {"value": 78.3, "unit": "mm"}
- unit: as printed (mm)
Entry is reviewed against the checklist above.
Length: {"value": 15.6, "unit": "mm"}
